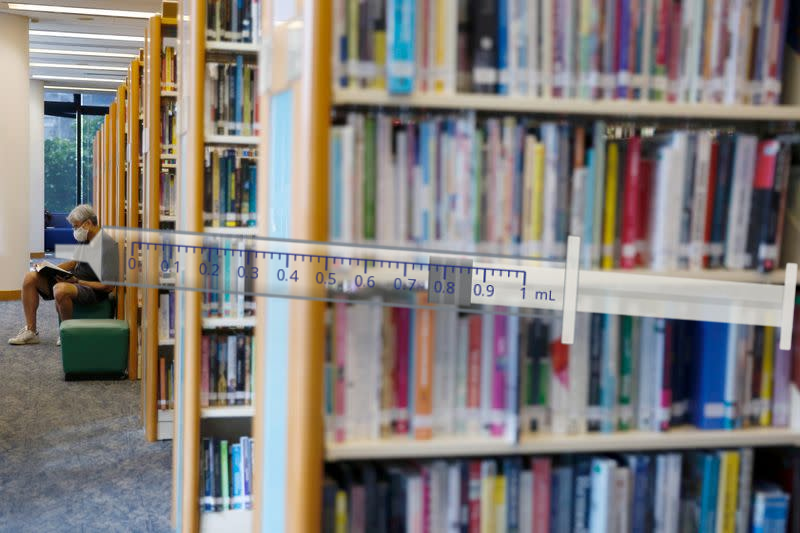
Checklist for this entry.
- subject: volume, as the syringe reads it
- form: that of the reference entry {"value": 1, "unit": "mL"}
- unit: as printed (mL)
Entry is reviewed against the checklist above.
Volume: {"value": 0.76, "unit": "mL"}
